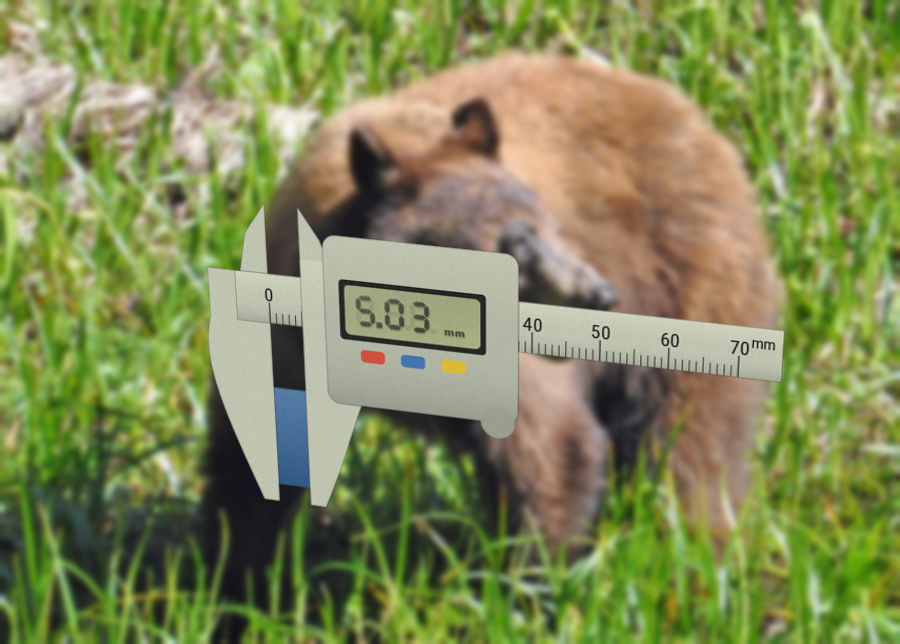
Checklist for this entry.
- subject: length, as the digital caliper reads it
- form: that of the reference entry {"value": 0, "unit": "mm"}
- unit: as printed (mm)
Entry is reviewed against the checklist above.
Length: {"value": 5.03, "unit": "mm"}
